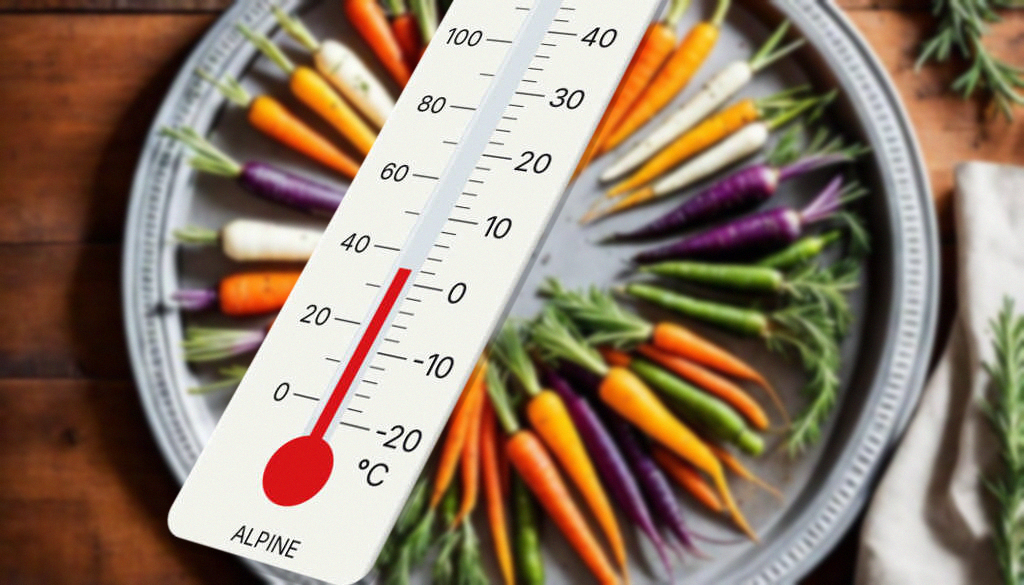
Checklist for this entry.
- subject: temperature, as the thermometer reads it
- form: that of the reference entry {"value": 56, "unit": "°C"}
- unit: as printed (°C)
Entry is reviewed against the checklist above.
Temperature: {"value": 2, "unit": "°C"}
